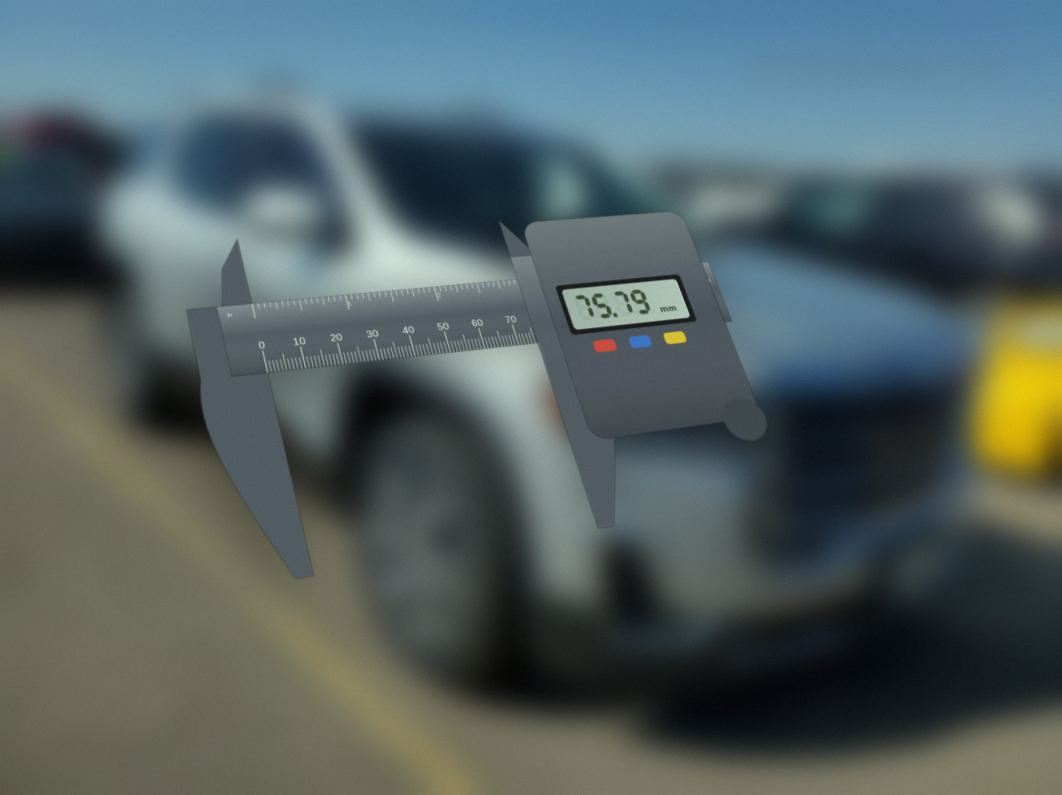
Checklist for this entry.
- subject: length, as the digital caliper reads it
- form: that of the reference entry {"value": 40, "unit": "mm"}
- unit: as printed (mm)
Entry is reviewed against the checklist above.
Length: {"value": 75.79, "unit": "mm"}
